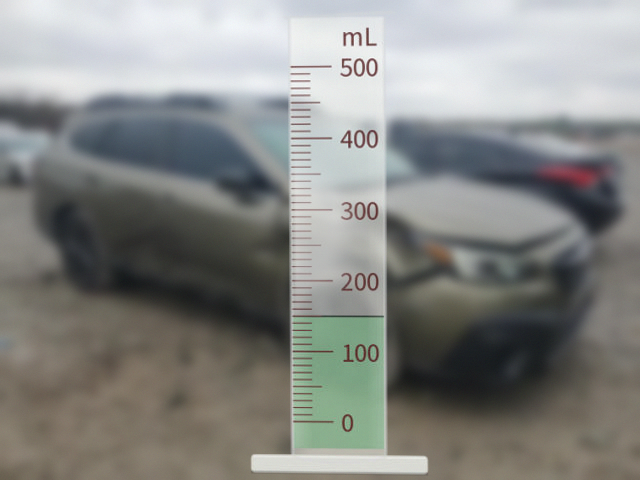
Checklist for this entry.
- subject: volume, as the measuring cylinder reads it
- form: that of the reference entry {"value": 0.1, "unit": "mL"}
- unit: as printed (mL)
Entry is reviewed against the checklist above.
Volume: {"value": 150, "unit": "mL"}
